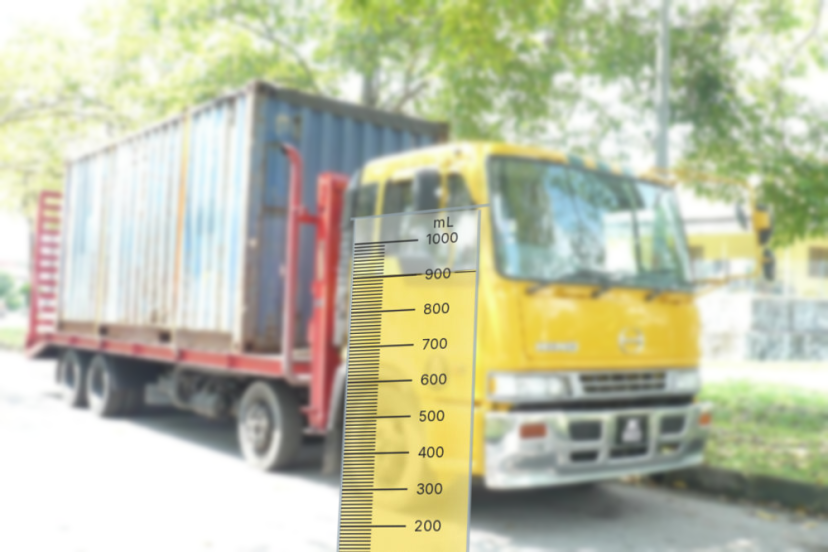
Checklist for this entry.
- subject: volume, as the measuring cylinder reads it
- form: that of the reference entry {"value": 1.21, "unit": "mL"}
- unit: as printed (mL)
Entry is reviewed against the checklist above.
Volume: {"value": 900, "unit": "mL"}
